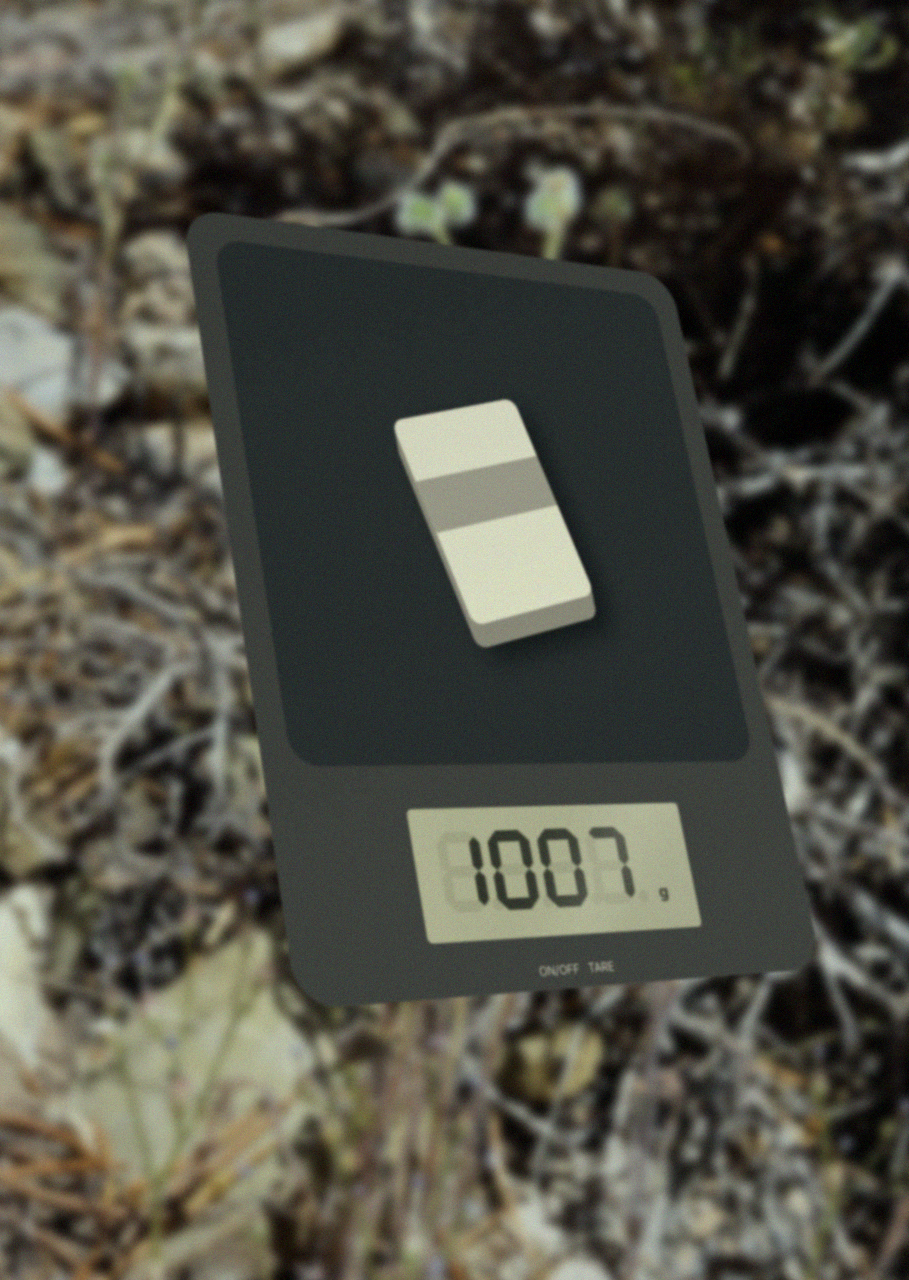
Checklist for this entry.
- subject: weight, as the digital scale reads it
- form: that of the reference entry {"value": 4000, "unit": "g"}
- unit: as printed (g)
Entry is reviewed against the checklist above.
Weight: {"value": 1007, "unit": "g"}
